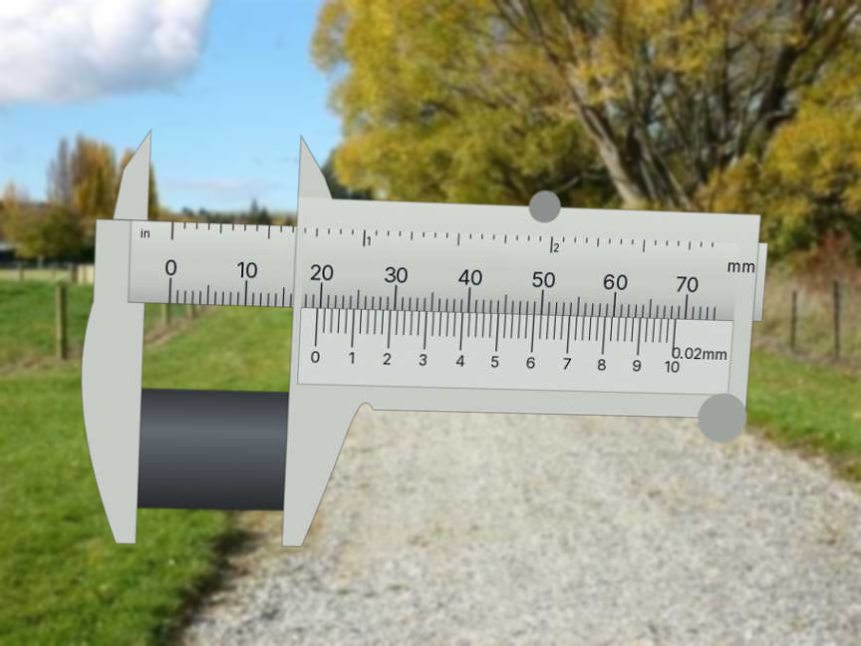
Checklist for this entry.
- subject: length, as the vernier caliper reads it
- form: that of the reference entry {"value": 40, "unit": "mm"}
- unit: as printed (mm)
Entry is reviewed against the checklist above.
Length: {"value": 19.6, "unit": "mm"}
